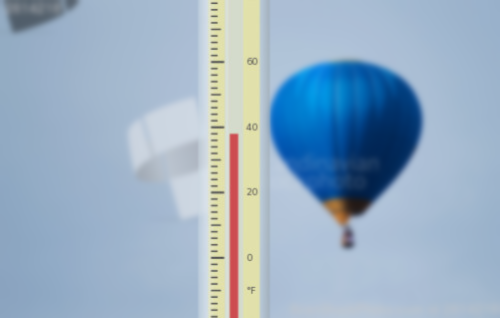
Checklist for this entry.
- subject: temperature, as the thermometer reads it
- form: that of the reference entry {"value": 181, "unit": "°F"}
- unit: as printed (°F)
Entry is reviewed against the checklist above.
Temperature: {"value": 38, "unit": "°F"}
